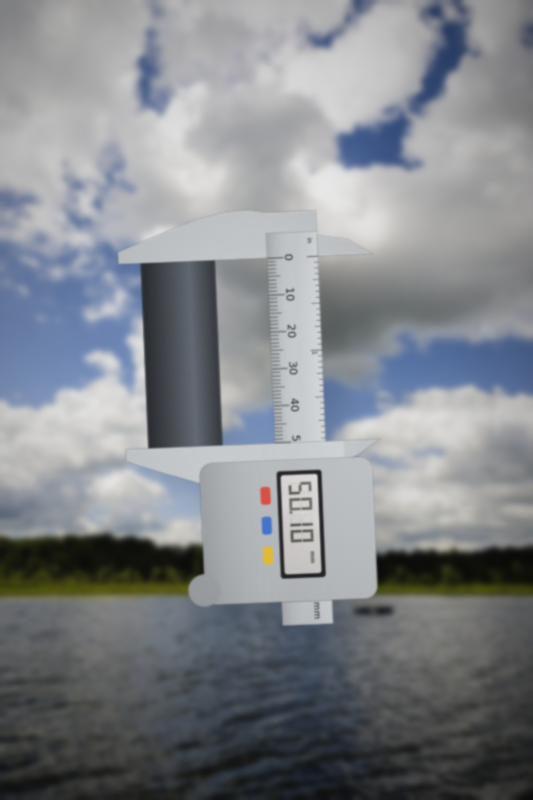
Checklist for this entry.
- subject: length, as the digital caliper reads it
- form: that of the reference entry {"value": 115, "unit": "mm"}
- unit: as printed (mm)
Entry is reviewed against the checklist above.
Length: {"value": 50.10, "unit": "mm"}
